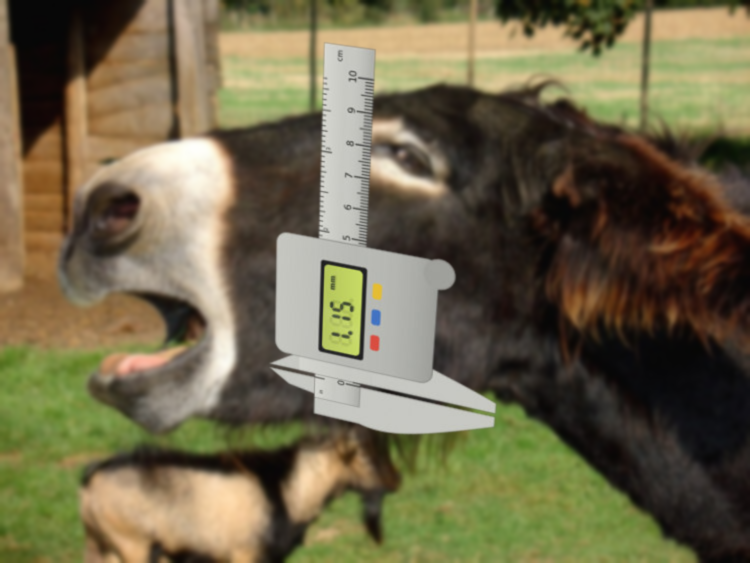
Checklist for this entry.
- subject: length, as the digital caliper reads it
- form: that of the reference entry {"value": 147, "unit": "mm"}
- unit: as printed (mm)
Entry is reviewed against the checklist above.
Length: {"value": 1.15, "unit": "mm"}
